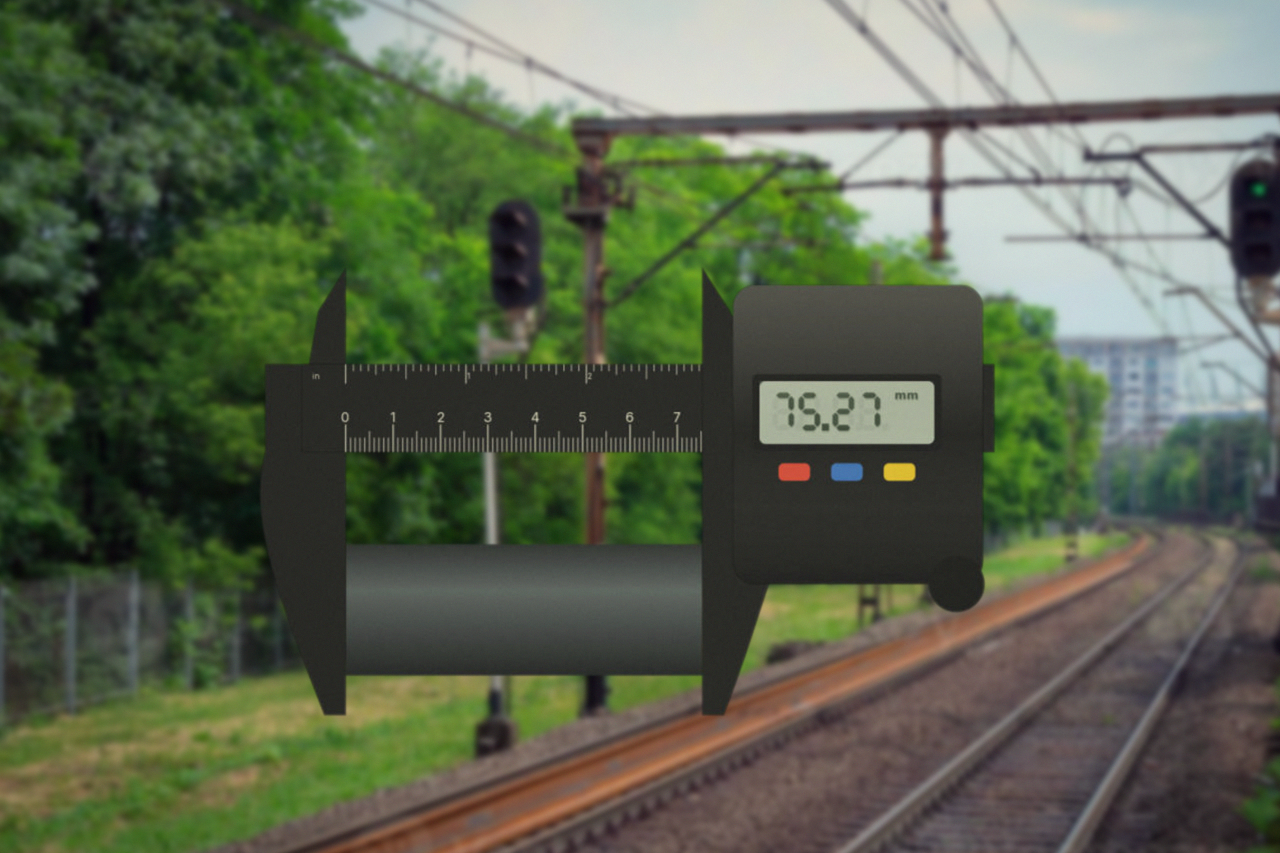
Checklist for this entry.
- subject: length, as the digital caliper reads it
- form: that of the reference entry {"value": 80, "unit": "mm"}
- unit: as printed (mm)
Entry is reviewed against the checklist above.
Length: {"value": 75.27, "unit": "mm"}
